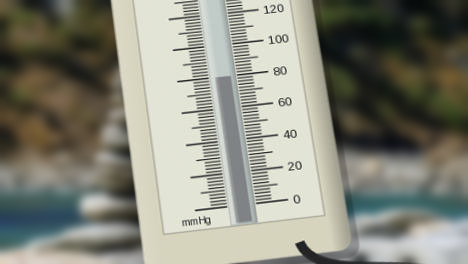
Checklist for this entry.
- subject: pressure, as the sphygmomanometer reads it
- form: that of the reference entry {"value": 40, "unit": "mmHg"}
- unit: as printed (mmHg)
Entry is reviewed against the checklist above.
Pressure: {"value": 80, "unit": "mmHg"}
